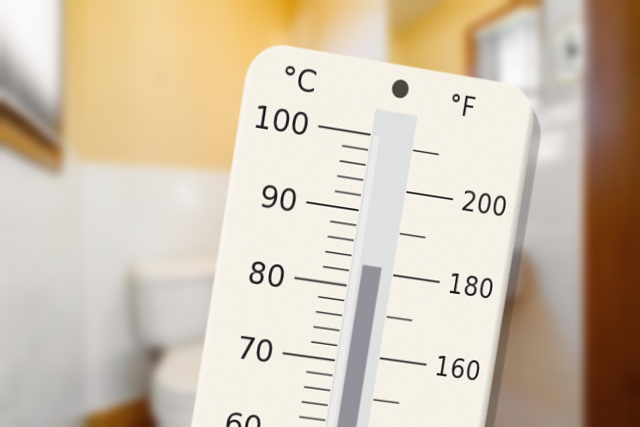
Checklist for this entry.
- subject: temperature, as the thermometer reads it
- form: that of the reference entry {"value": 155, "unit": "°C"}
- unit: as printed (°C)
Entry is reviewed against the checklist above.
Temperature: {"value": 83, "unit": "°C"}
